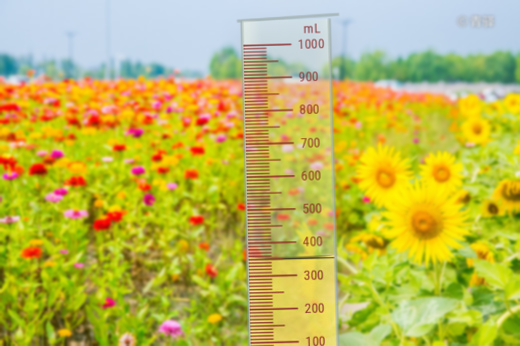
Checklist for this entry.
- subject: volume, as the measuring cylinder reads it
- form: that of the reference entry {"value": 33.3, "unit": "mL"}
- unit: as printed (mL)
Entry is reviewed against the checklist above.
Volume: {"value": 350, "unit": "mL"}
